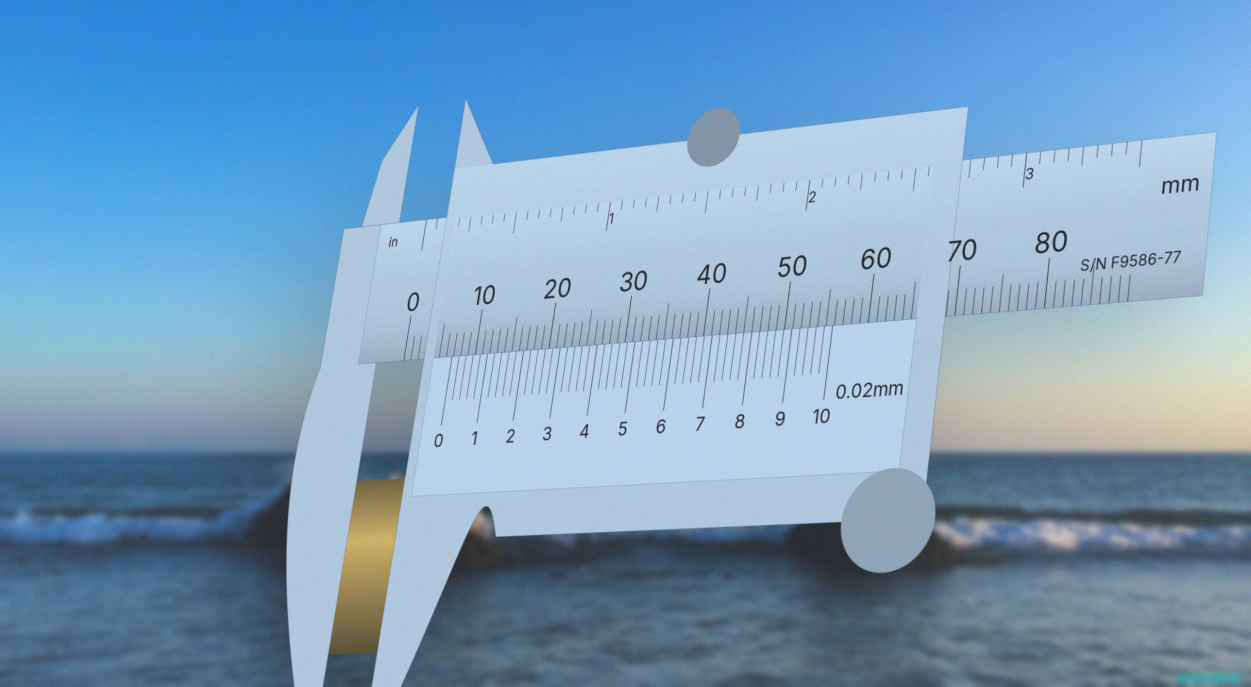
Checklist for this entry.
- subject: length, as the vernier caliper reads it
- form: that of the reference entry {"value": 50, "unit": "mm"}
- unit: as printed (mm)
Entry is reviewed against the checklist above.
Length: {"value": 6.8, "unit": "mm"}
